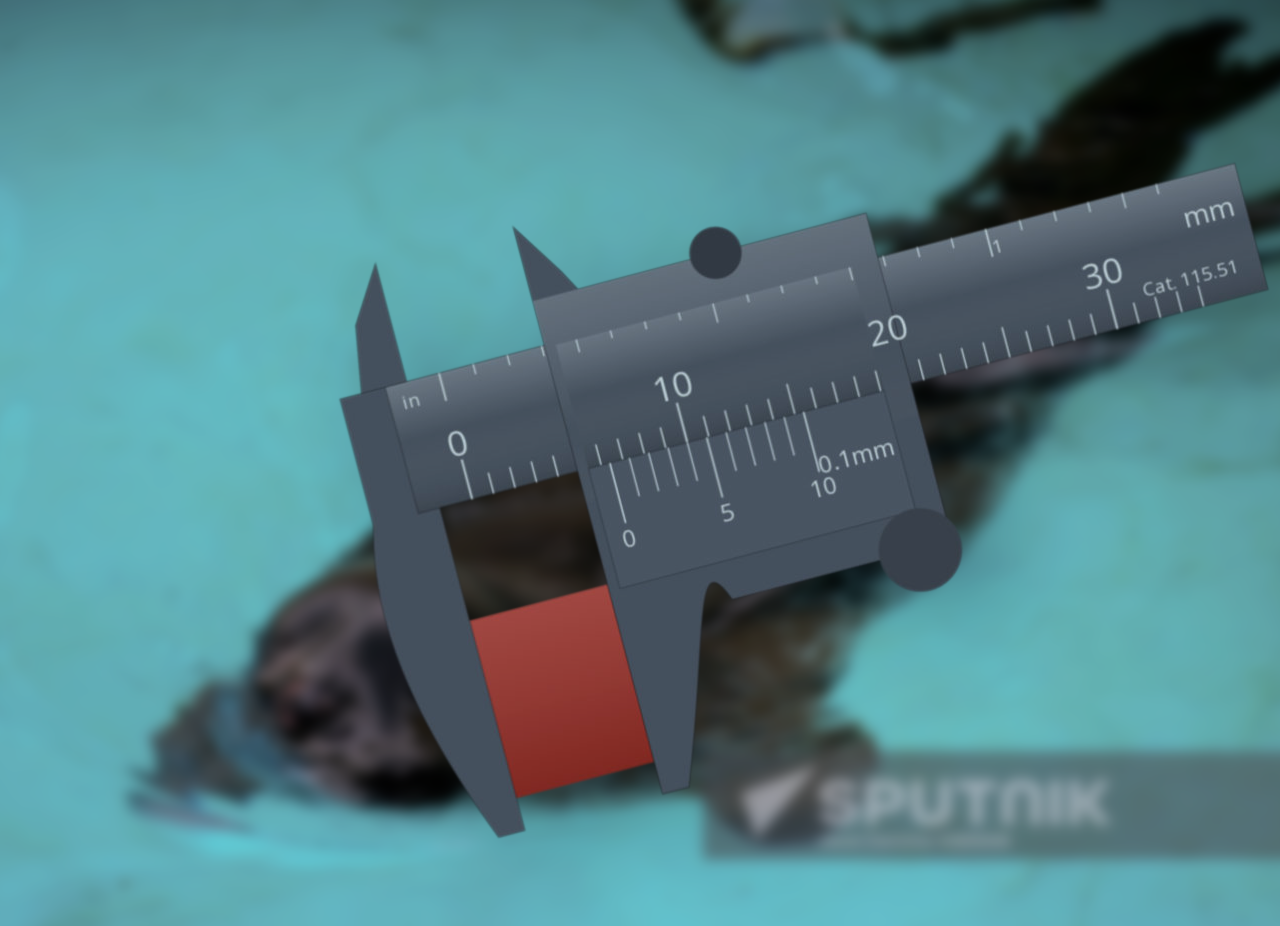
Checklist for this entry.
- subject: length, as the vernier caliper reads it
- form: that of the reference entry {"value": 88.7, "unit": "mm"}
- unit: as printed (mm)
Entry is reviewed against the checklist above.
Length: {"value": 6.4, "unit": "mm"}
